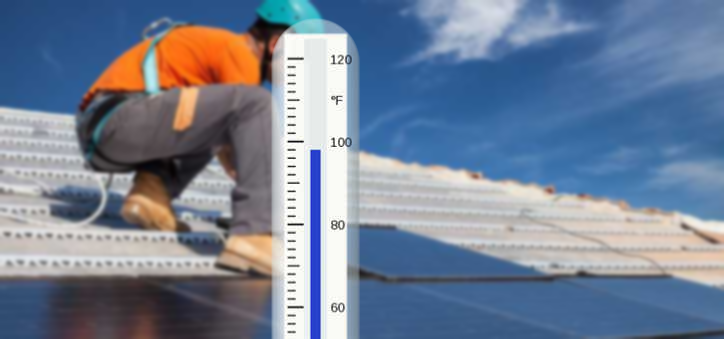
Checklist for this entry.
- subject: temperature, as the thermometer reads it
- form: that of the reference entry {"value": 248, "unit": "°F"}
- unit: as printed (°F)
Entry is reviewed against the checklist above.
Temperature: {"value": 98, "unit": "°F"}
